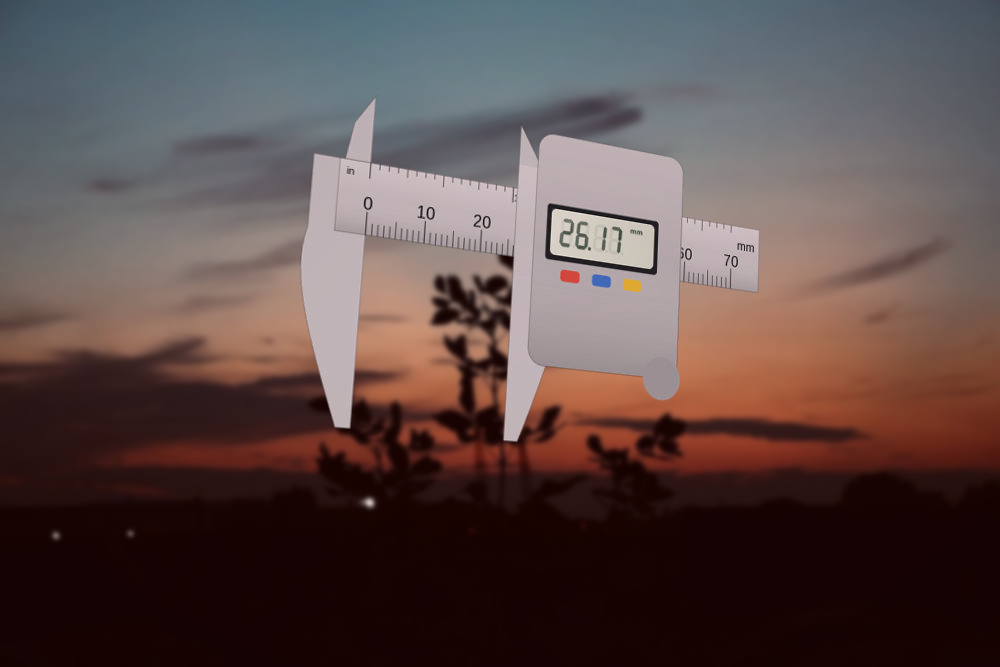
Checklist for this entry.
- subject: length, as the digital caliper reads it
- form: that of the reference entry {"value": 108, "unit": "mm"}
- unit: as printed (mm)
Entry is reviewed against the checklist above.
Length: {"value": 26.17, "unit": "mm"}
